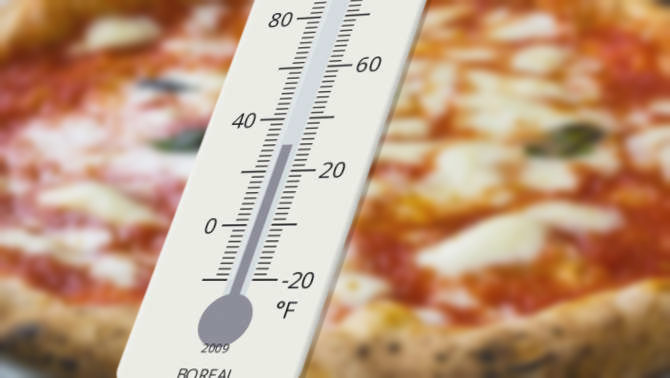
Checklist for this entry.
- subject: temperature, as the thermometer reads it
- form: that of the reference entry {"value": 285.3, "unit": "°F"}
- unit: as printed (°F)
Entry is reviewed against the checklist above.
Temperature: {"value": 30, "unit": "°F"}
